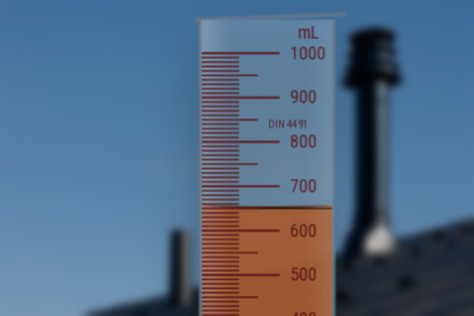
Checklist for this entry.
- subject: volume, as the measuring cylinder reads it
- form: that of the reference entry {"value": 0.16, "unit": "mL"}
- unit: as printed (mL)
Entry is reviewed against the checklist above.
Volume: {"value": 650, "unit": "mL"}
